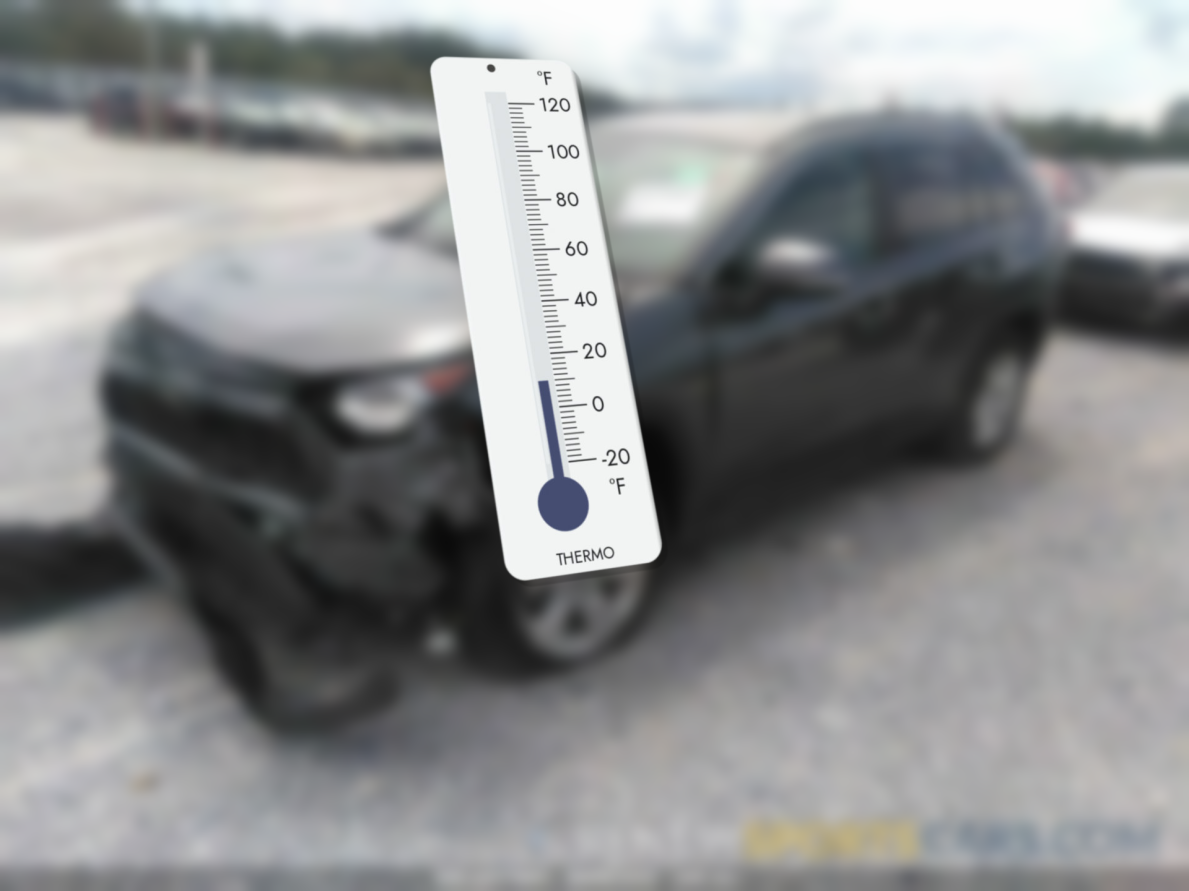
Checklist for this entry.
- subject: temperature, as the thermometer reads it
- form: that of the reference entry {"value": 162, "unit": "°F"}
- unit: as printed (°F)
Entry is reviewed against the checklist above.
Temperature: {"value": 10, "unit": "°F"}
